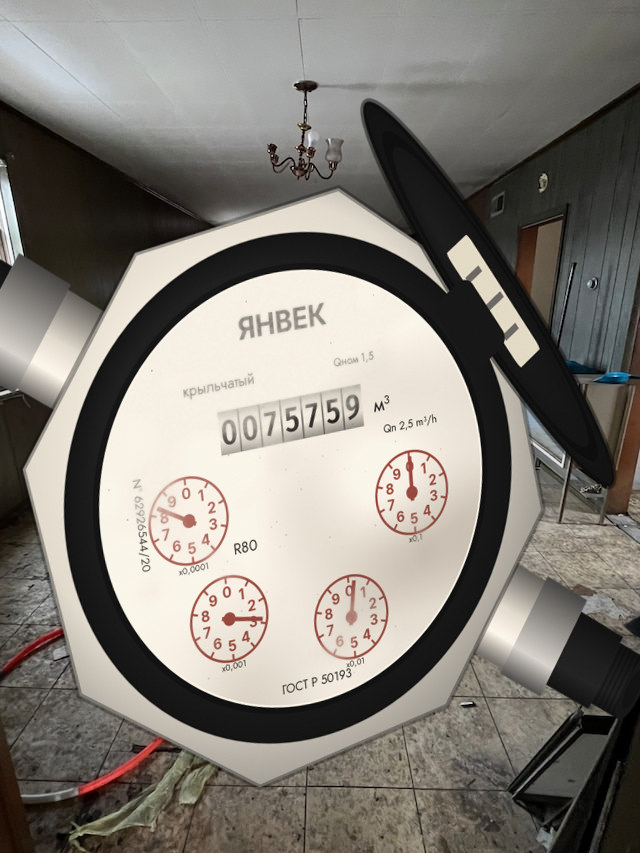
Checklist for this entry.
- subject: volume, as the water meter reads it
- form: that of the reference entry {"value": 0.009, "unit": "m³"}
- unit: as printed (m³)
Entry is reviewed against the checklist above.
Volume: {"value": 75759.0028, "unit": "m³"}
